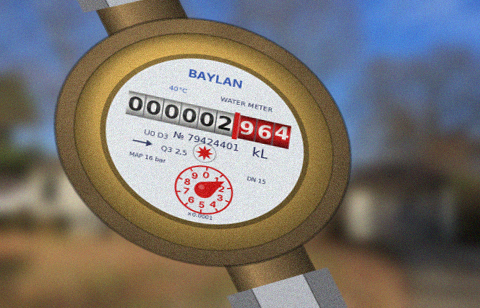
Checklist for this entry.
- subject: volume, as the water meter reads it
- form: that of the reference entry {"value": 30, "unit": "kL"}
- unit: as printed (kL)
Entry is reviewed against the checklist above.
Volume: {"value": 2.9641, "unit": "kL"}
